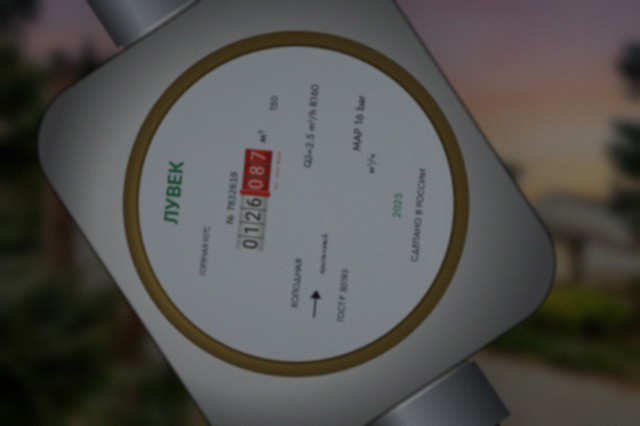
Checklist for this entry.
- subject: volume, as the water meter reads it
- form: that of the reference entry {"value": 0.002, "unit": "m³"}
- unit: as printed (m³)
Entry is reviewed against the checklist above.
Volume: {"value": 126.087, "unit": "m³"}
